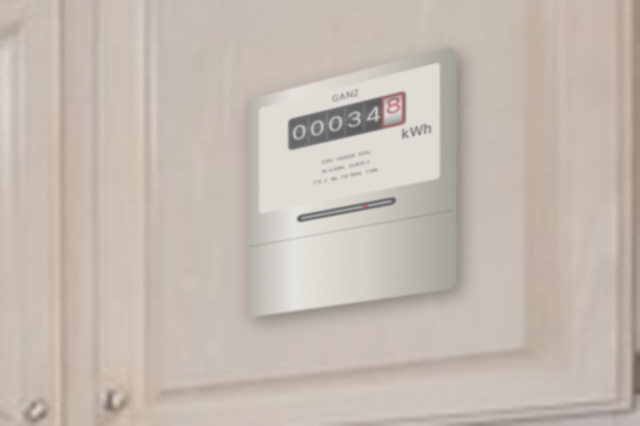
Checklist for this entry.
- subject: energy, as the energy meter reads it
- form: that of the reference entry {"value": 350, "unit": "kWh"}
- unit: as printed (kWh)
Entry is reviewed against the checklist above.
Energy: {"value": 34.8, "unit": "kWh"}
